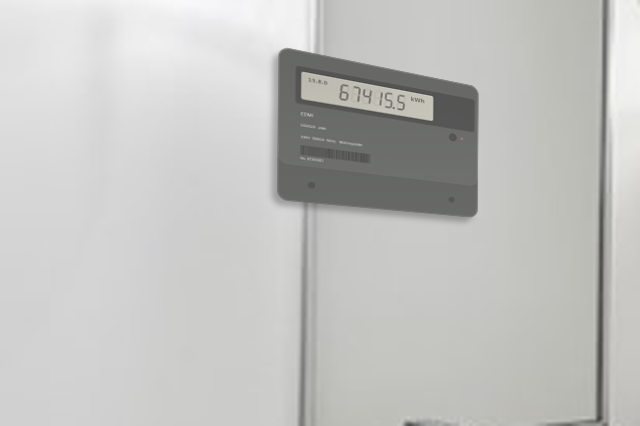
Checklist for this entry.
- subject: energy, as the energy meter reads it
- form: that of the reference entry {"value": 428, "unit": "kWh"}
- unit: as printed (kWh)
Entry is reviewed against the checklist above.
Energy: {"value": 67415.5, "unit": "kWh"}
